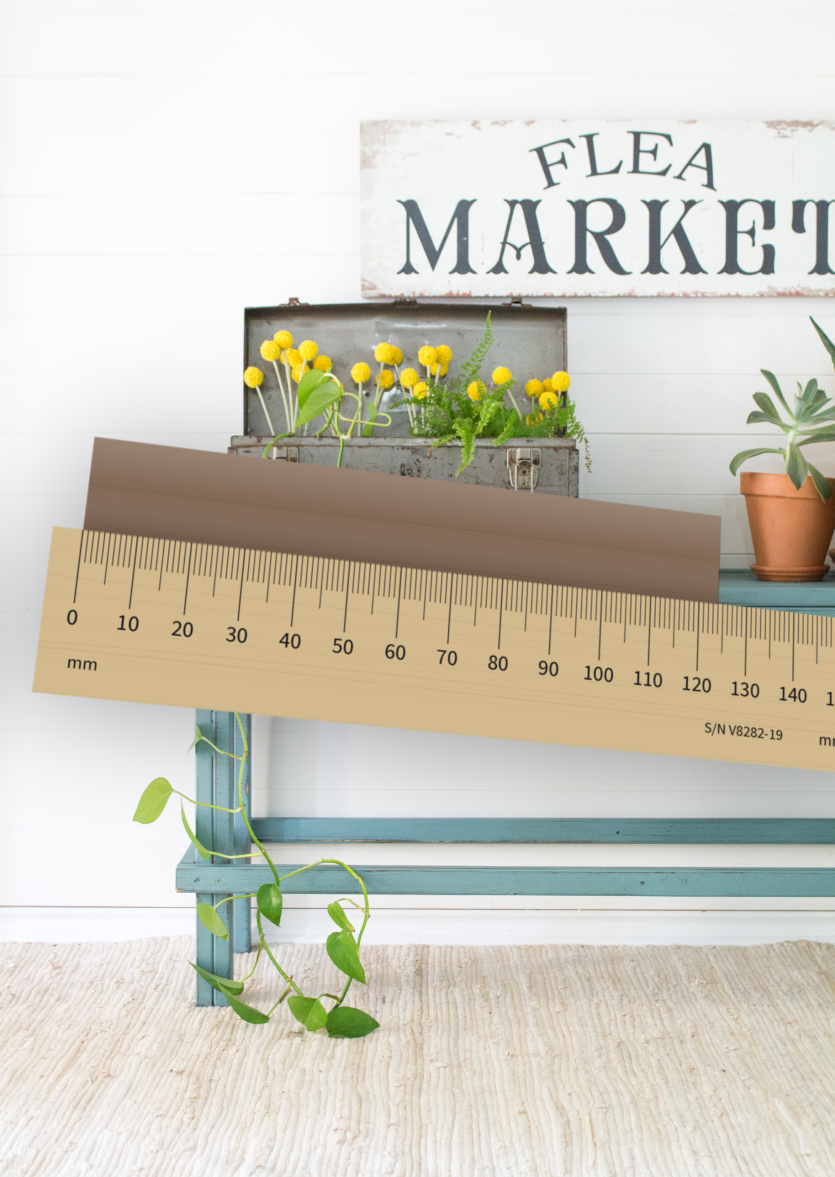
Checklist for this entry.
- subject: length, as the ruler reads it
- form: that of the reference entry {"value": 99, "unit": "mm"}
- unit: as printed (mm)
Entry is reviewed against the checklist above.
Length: {"value": 124, "unit": "mm"}
